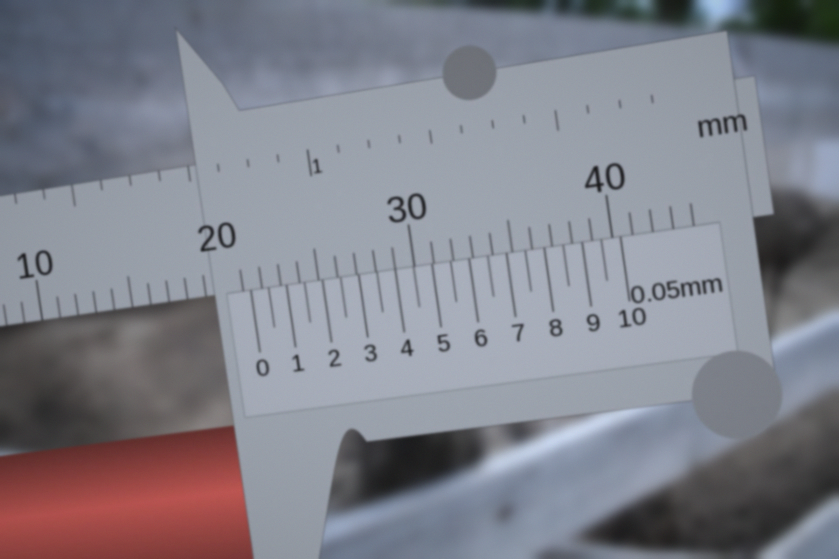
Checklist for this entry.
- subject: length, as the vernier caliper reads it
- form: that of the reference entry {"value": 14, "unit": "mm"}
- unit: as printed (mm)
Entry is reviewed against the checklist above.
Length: {"value": 21.4, "unit": "mm"}
